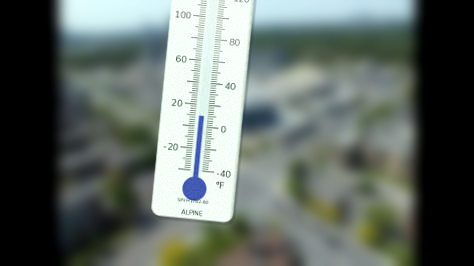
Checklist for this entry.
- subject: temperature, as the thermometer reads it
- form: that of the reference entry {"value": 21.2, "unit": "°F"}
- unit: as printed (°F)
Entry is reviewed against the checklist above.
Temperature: {"value": 10, "unit": "°F"}
